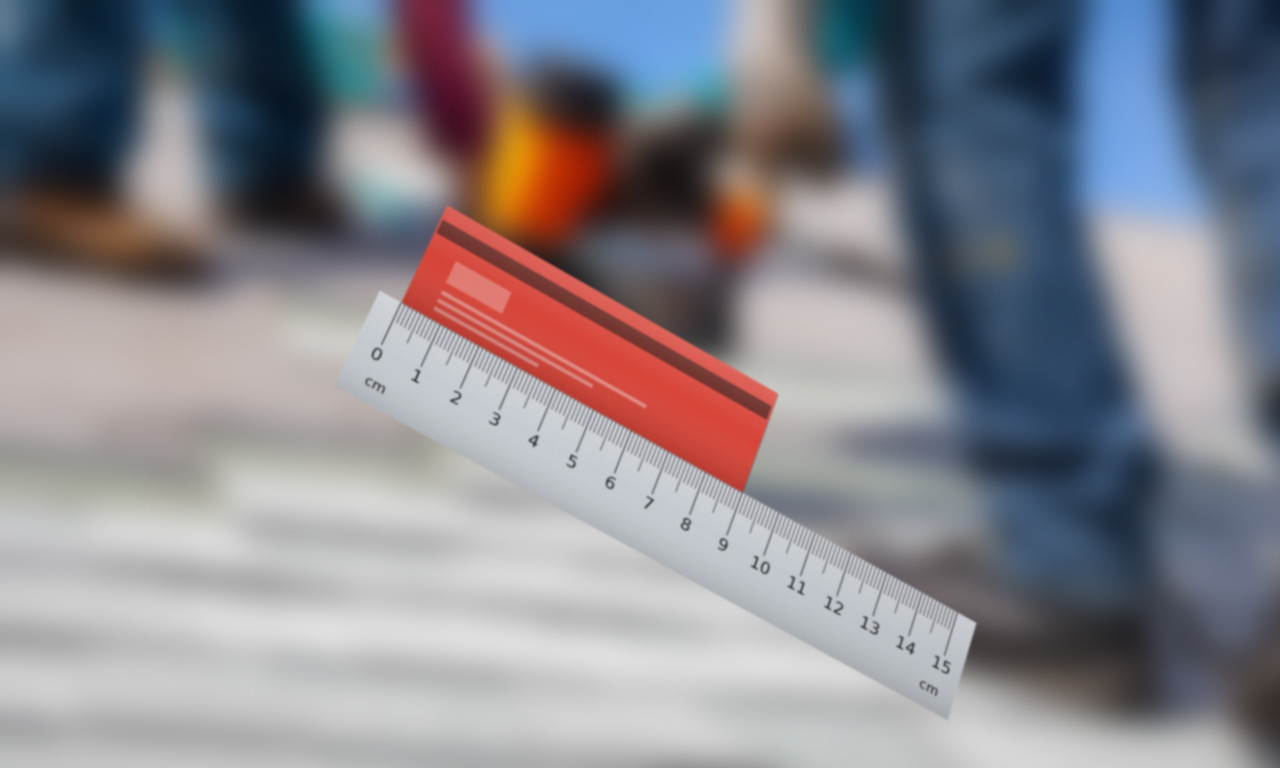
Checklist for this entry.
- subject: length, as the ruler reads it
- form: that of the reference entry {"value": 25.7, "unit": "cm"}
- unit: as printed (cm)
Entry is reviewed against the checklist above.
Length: {"value": 9, "unit": "cm"}
